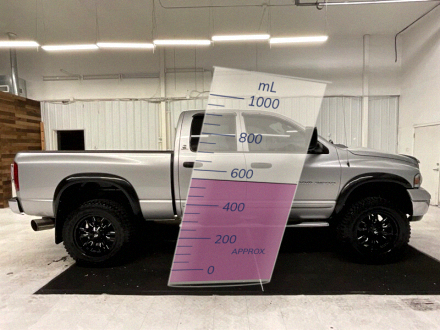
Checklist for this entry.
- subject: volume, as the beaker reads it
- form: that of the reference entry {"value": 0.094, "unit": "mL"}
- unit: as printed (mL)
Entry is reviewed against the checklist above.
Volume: {"value": 550, "unit": "mL"}
